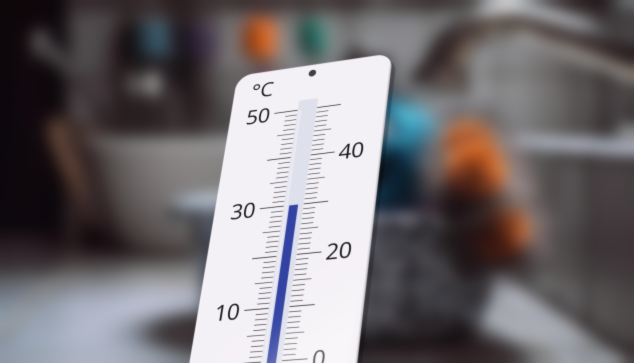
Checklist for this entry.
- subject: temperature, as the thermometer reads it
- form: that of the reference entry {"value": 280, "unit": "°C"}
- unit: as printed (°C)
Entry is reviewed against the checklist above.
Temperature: {"value": 30, "unit": "°C"}
